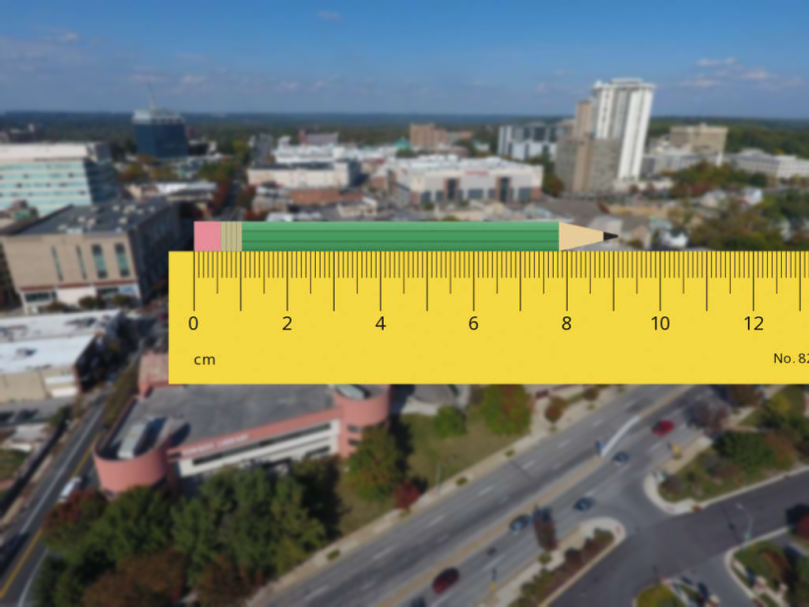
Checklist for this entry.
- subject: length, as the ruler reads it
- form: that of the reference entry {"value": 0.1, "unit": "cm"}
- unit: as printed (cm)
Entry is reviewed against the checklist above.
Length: {"value": 9.1, "unit": "cm"}
